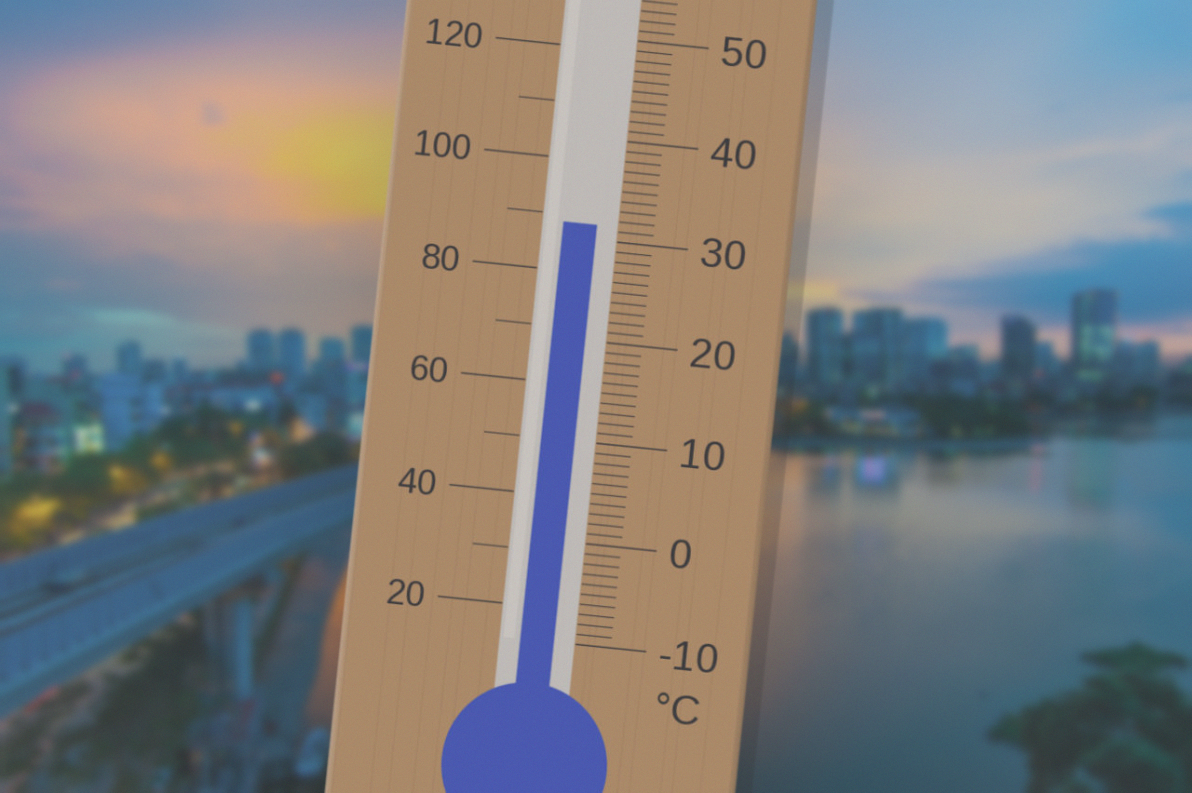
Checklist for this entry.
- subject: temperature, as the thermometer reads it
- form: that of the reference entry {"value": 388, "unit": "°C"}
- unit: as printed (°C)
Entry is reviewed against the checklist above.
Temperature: {"value": 31.5, "unit": "°C"}
